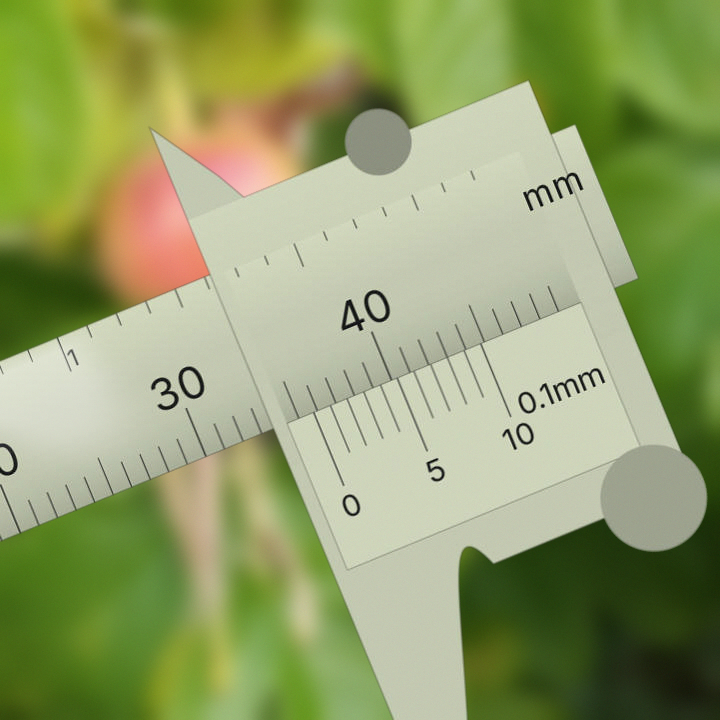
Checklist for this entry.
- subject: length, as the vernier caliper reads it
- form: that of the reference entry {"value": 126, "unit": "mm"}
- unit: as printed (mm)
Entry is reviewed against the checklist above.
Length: {"value": 35.8, "unit": "mm"}
